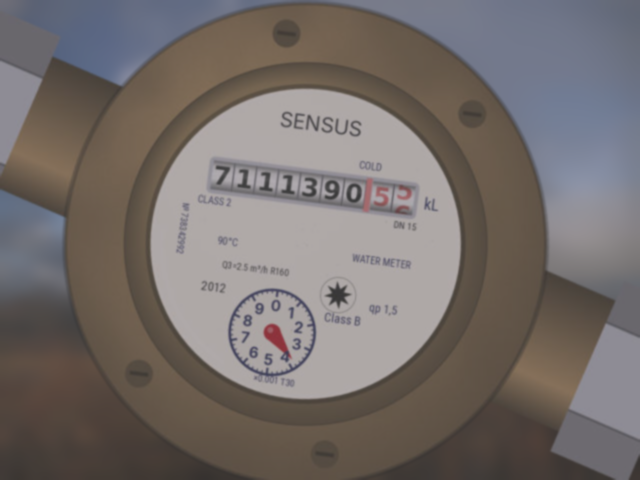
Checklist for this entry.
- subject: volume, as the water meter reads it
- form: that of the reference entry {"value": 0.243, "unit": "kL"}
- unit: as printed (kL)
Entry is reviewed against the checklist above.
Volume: {"value": 7111390.553, "unit": "kL"}
